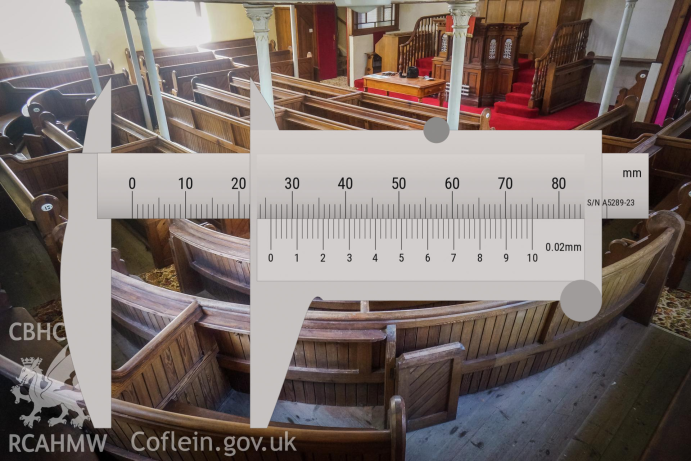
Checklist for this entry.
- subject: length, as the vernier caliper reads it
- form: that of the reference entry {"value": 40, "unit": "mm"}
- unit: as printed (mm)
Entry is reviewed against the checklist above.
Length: {"value": 26.0, "unit": "mm"}
